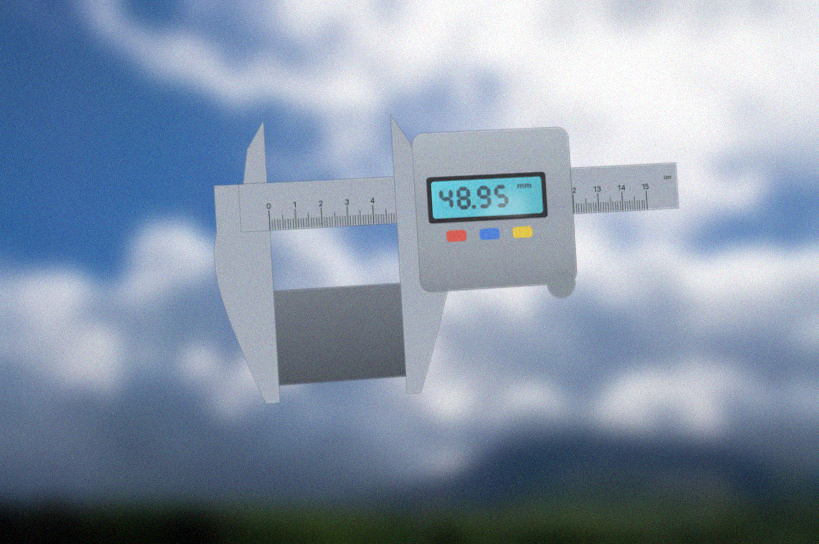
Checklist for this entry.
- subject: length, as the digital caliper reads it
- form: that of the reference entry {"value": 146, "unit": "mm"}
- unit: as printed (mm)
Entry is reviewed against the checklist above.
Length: {"value": 48.95, "unit": "mm"}
